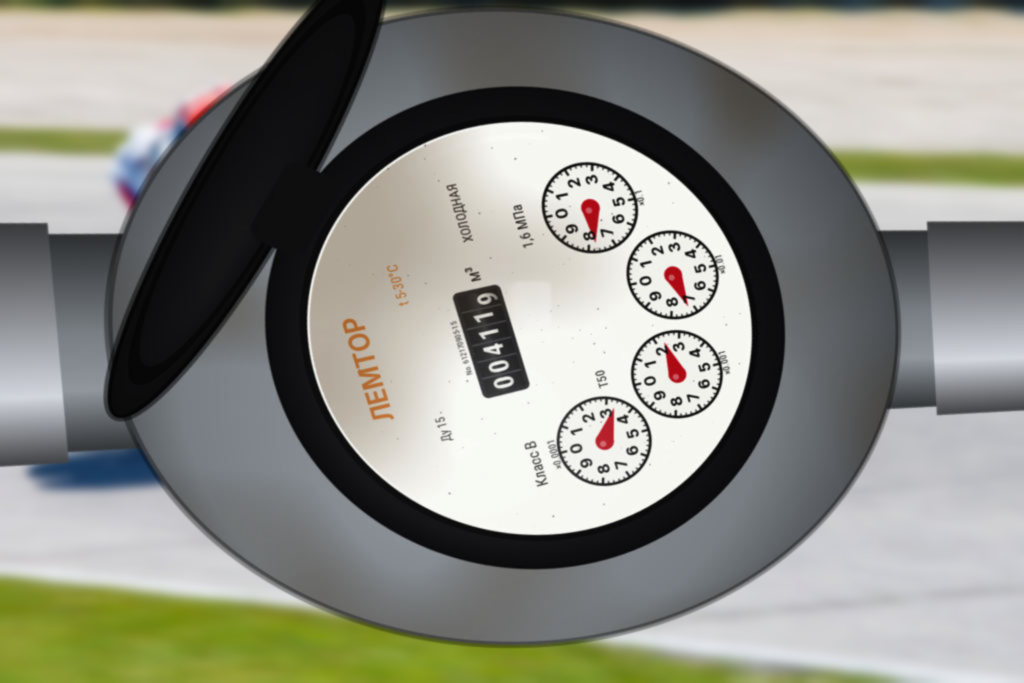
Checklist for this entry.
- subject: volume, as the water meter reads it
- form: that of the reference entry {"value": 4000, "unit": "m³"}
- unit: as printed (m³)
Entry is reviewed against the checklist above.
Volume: {"value": 4118.7723, "unit": "m³"}
